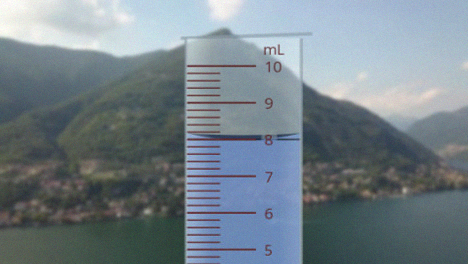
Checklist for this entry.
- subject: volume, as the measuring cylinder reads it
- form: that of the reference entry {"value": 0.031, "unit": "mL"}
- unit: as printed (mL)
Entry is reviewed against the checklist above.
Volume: {"value": 8, "unit": "mL"}
